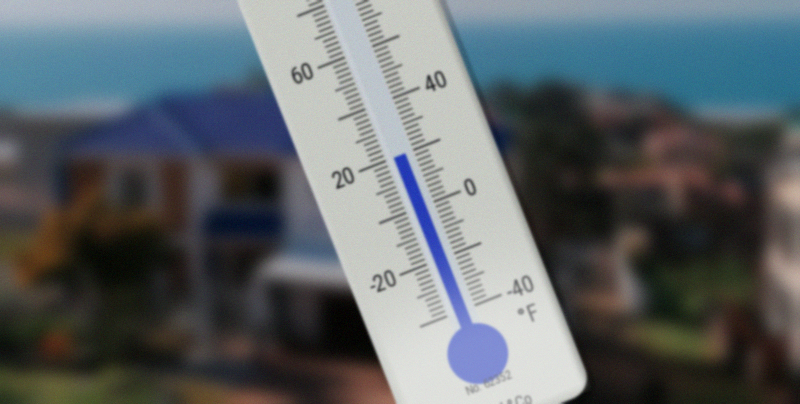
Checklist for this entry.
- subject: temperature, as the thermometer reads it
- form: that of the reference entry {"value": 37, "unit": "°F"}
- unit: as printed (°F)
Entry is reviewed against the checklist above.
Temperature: {"value": 20, "unit": "°F"}
